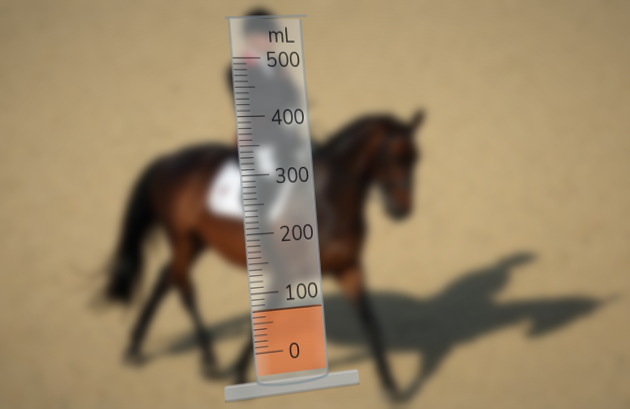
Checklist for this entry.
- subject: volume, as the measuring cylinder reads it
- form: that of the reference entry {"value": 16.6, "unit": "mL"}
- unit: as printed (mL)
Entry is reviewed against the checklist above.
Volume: {"value": 70, "unit": "mL"}
